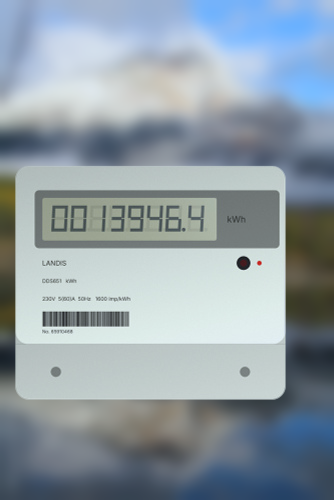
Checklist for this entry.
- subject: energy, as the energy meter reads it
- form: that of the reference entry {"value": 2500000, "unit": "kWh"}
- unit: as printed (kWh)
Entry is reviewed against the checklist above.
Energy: {"value": 13946.4, "unit": "kWh"}
